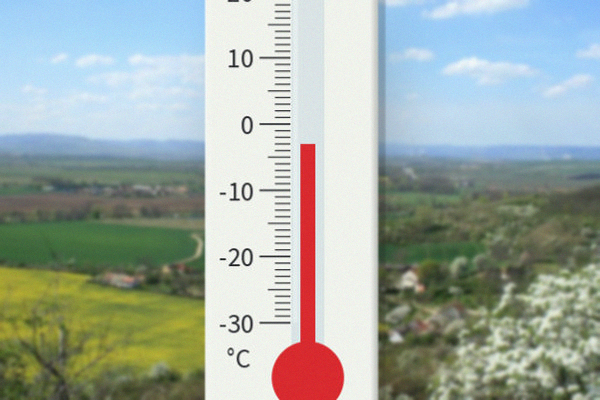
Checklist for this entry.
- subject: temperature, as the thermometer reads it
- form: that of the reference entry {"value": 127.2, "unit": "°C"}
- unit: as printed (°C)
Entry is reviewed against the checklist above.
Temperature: {"value": -3, "unit": "°C"}
